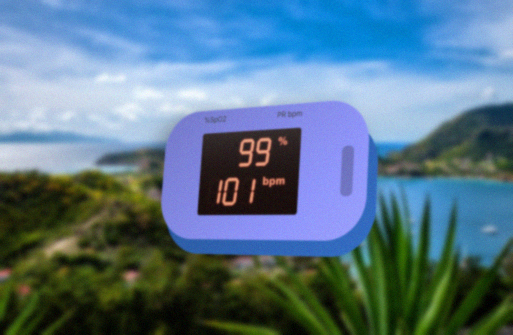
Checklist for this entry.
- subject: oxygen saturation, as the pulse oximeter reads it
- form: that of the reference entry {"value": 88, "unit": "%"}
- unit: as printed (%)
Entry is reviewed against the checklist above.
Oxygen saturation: {"value": 99, "unit": "%"}
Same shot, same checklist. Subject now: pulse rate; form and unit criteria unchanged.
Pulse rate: {"value": 101, "unit": "bpm"}
